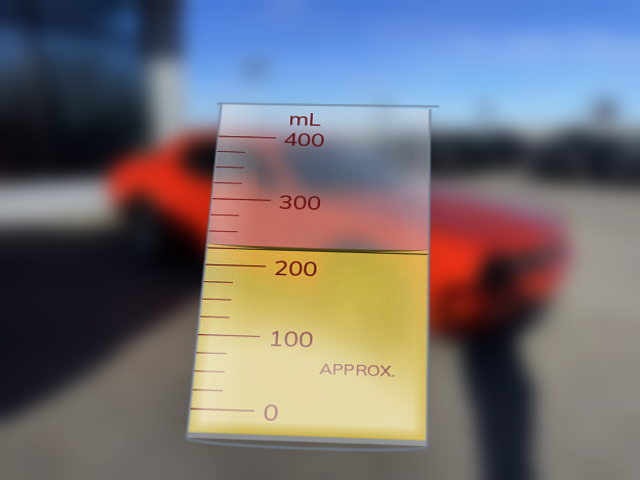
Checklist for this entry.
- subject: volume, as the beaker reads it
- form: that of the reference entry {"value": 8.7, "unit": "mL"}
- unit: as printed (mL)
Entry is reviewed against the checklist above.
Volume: {"value": 225, "unit": "mL"}
